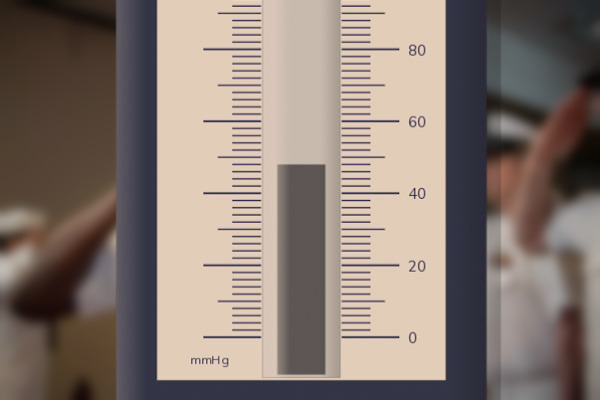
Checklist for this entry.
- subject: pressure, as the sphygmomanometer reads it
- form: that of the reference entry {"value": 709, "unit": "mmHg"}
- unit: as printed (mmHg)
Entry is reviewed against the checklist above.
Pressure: {"value": 48, "unit": "mmHg"}
